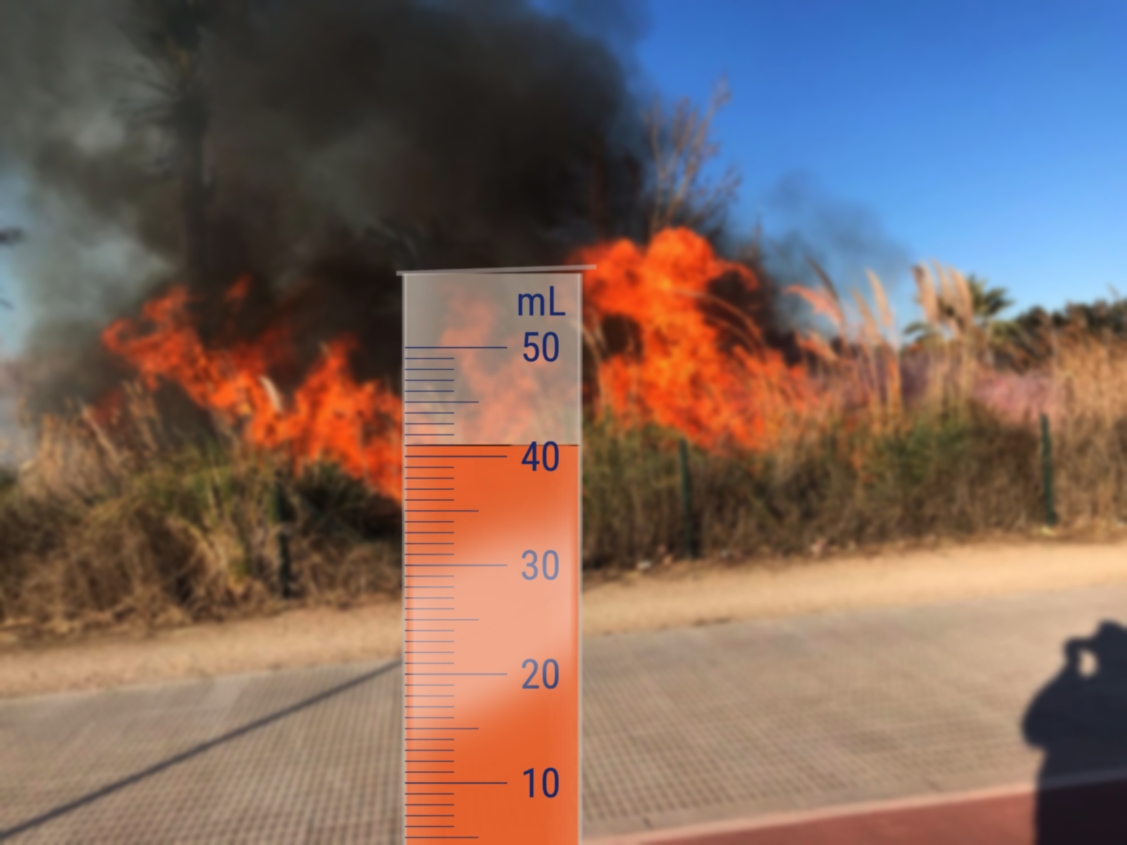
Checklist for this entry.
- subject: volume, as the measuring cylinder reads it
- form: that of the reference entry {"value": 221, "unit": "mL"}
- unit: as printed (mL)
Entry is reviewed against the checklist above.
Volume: {"value": 41, "unit": "mL"}
